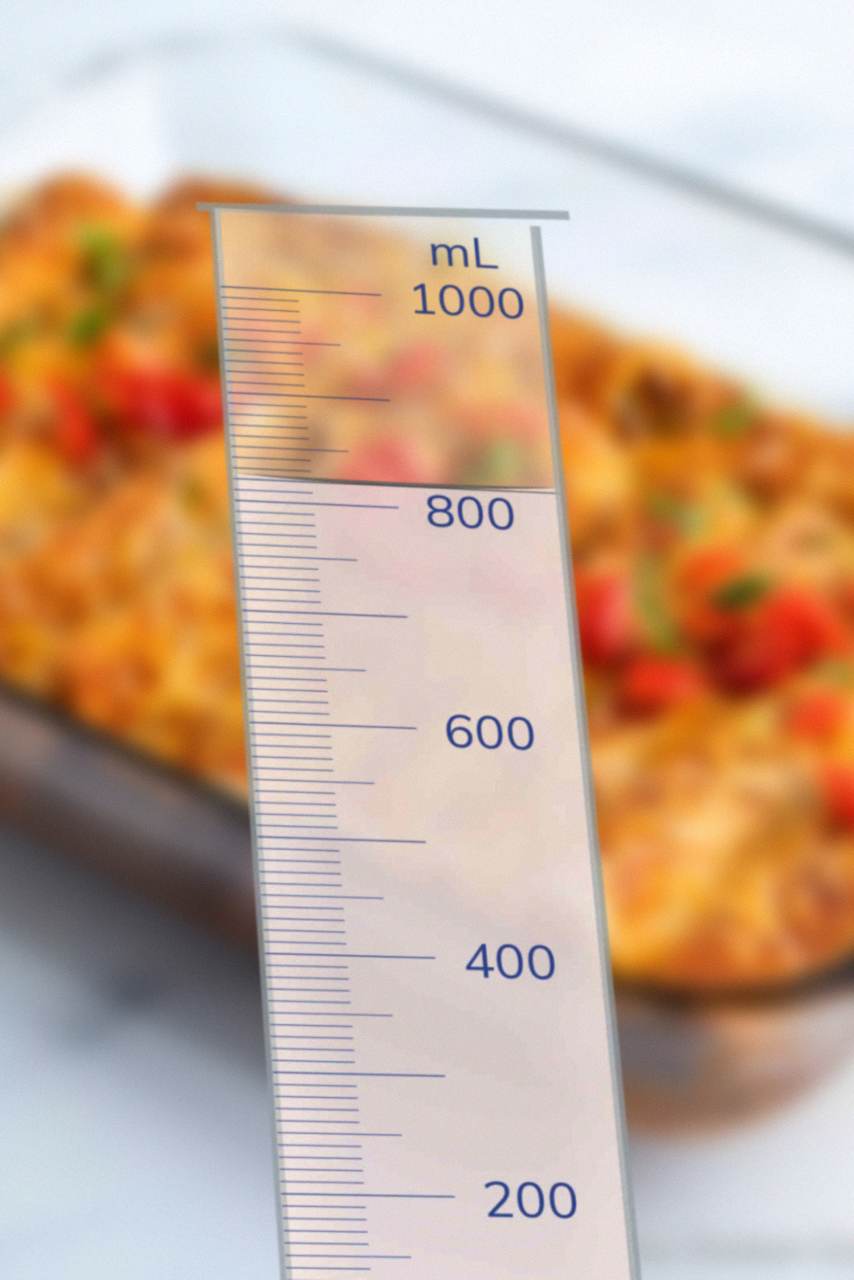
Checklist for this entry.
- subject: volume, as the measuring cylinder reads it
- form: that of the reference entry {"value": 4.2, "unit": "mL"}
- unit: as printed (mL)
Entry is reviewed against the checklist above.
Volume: {"value": 820, "unit": "mL"}
